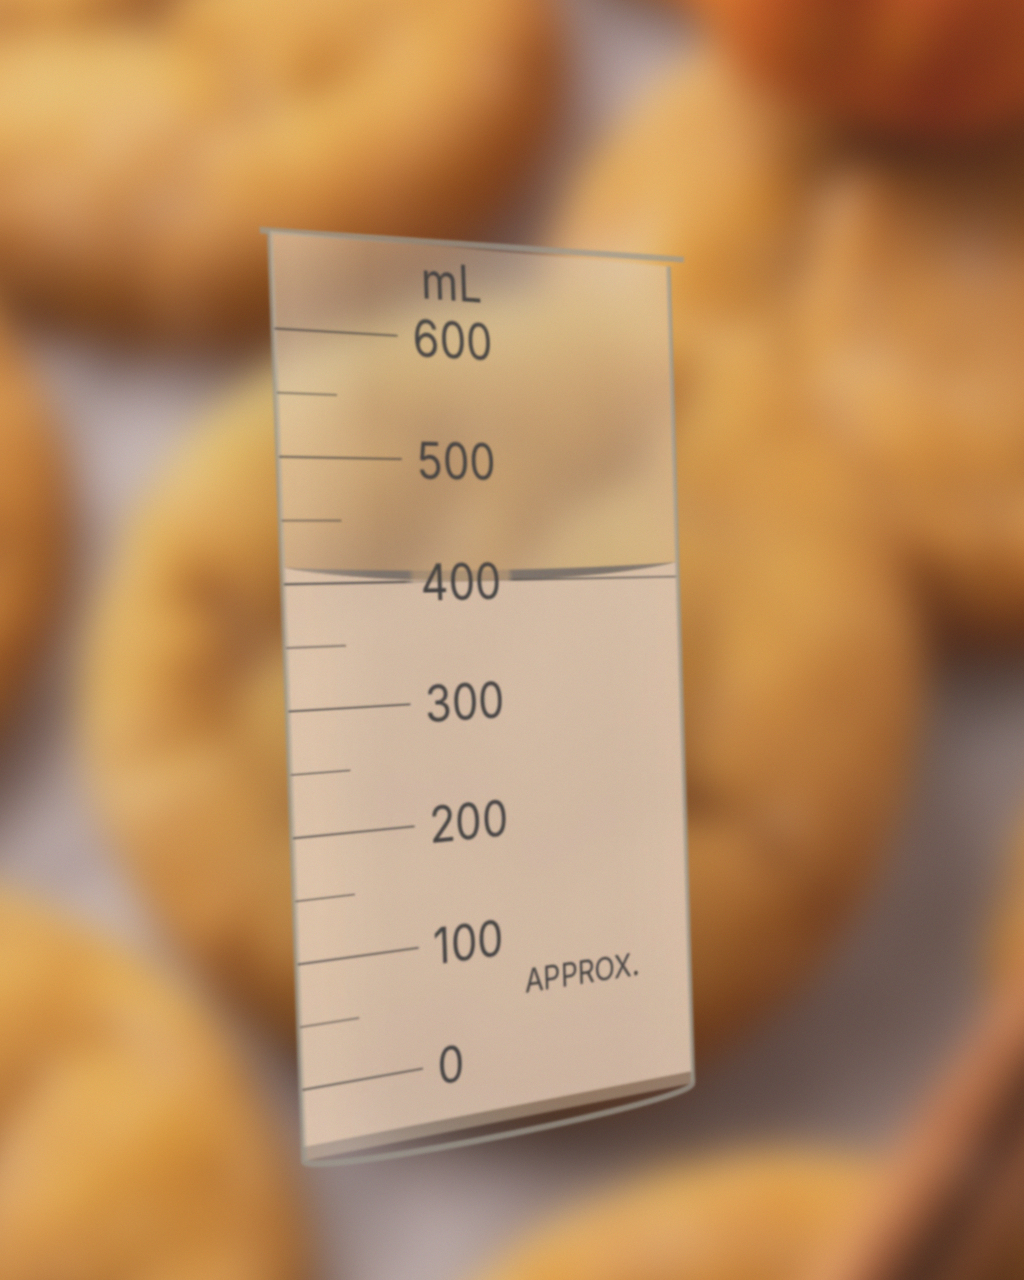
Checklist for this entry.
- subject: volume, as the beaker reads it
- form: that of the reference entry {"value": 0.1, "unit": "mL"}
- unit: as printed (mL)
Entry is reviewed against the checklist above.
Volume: {"value": 400, "unit": "mL"}
